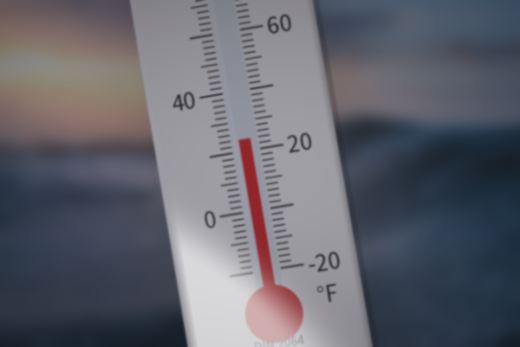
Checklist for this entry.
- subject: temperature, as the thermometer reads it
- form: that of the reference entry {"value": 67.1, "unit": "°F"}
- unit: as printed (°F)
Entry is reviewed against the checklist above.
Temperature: {"value": 24, "unit": "°F"}
